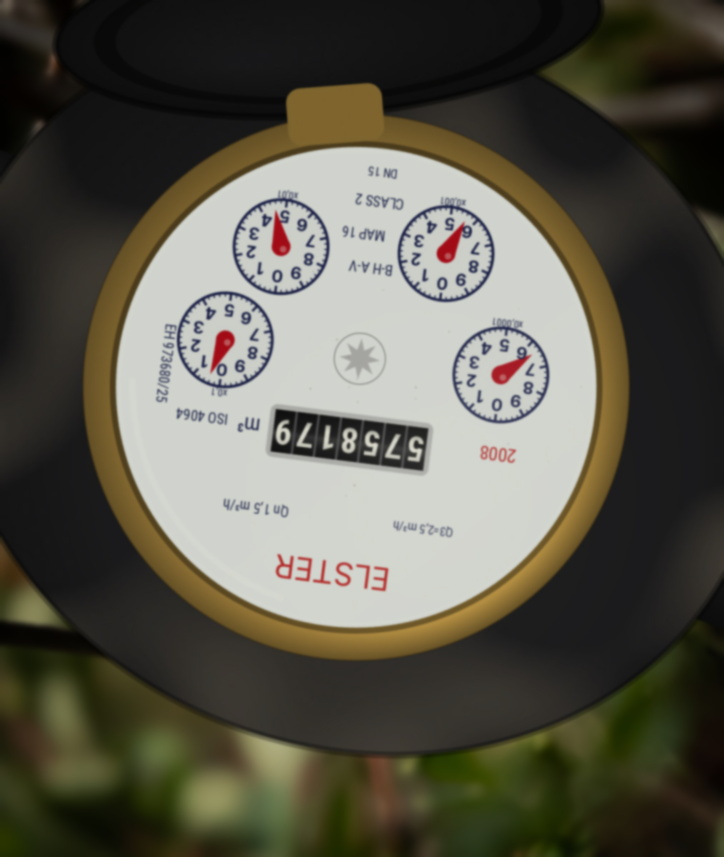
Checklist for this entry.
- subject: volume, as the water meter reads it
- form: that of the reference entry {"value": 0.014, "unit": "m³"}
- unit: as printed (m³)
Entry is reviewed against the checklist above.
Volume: {"value": 5758179.0456, "unit": "m³"}
